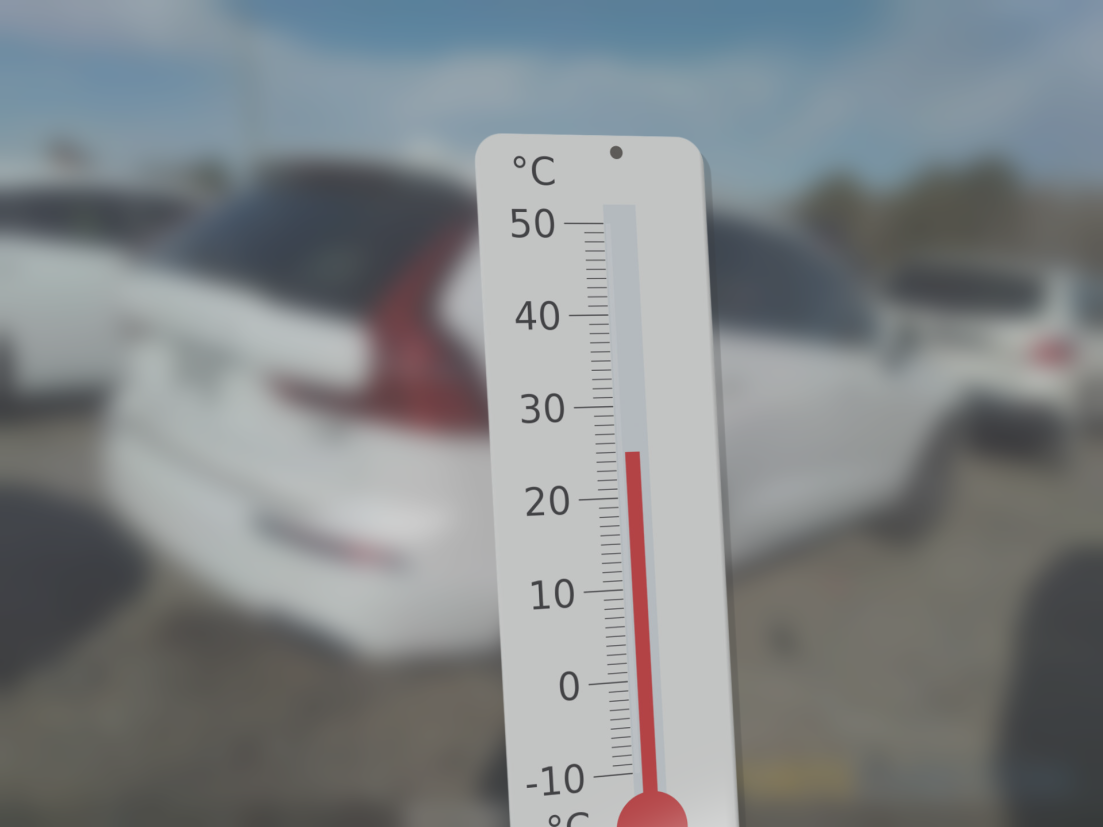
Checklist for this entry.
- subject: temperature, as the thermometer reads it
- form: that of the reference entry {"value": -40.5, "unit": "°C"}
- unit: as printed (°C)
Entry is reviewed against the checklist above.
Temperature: {"value": 25, "unit": "°C"}
